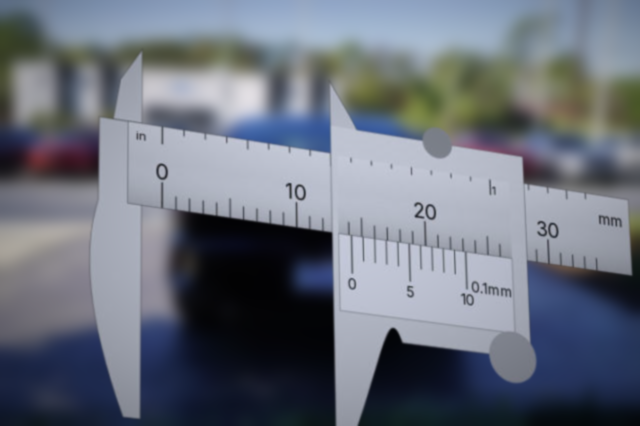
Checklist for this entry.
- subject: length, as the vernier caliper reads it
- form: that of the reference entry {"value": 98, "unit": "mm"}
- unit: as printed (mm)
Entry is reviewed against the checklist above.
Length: {"value": 14.2, "unit": "mm"}
